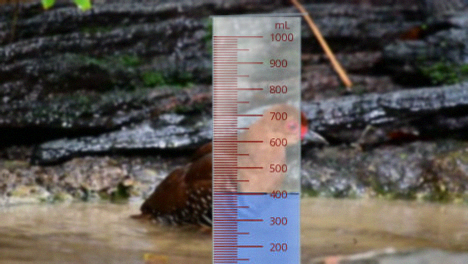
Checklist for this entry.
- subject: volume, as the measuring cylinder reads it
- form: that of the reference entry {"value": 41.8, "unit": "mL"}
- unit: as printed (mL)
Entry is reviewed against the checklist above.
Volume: {"value": 400, "unit": "mL"}
